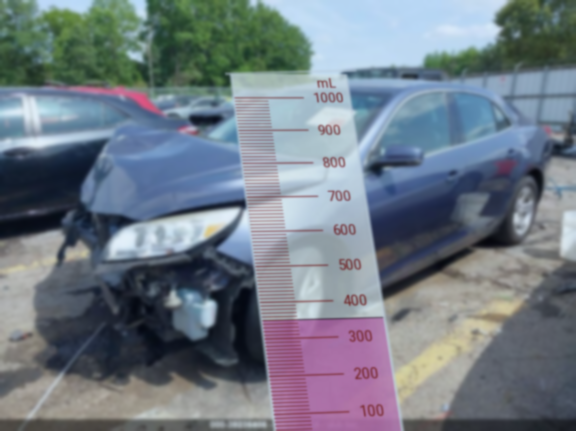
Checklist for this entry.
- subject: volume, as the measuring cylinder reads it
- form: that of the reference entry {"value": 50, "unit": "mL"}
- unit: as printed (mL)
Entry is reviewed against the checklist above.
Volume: {"value": 350, "unit": "mL"}
